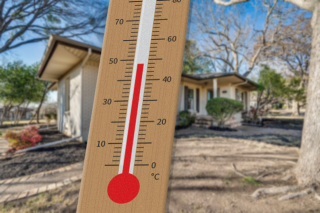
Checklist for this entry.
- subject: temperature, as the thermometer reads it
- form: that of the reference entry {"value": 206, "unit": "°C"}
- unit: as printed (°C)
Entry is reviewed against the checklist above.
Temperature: {"value": 48, "unit": "°C"}
